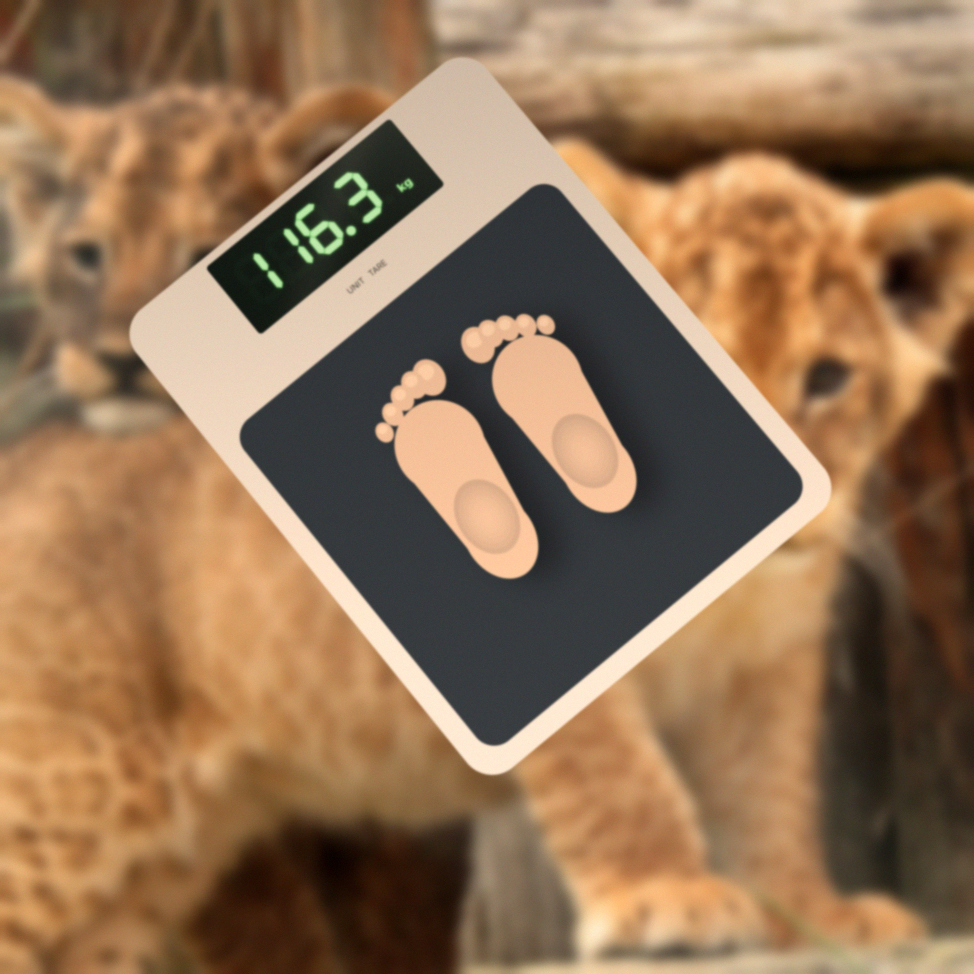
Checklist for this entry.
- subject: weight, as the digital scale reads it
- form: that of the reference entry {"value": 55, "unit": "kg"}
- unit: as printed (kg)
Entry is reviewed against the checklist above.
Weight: {"value": 116.3, "unit": "kg"}
